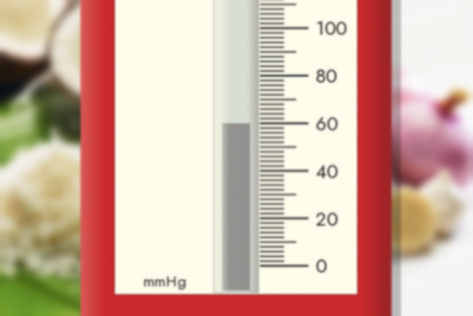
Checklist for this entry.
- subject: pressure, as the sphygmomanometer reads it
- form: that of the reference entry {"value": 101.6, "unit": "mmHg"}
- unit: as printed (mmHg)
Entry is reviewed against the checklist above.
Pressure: {"value": 60, "unit": "mmHg"}
